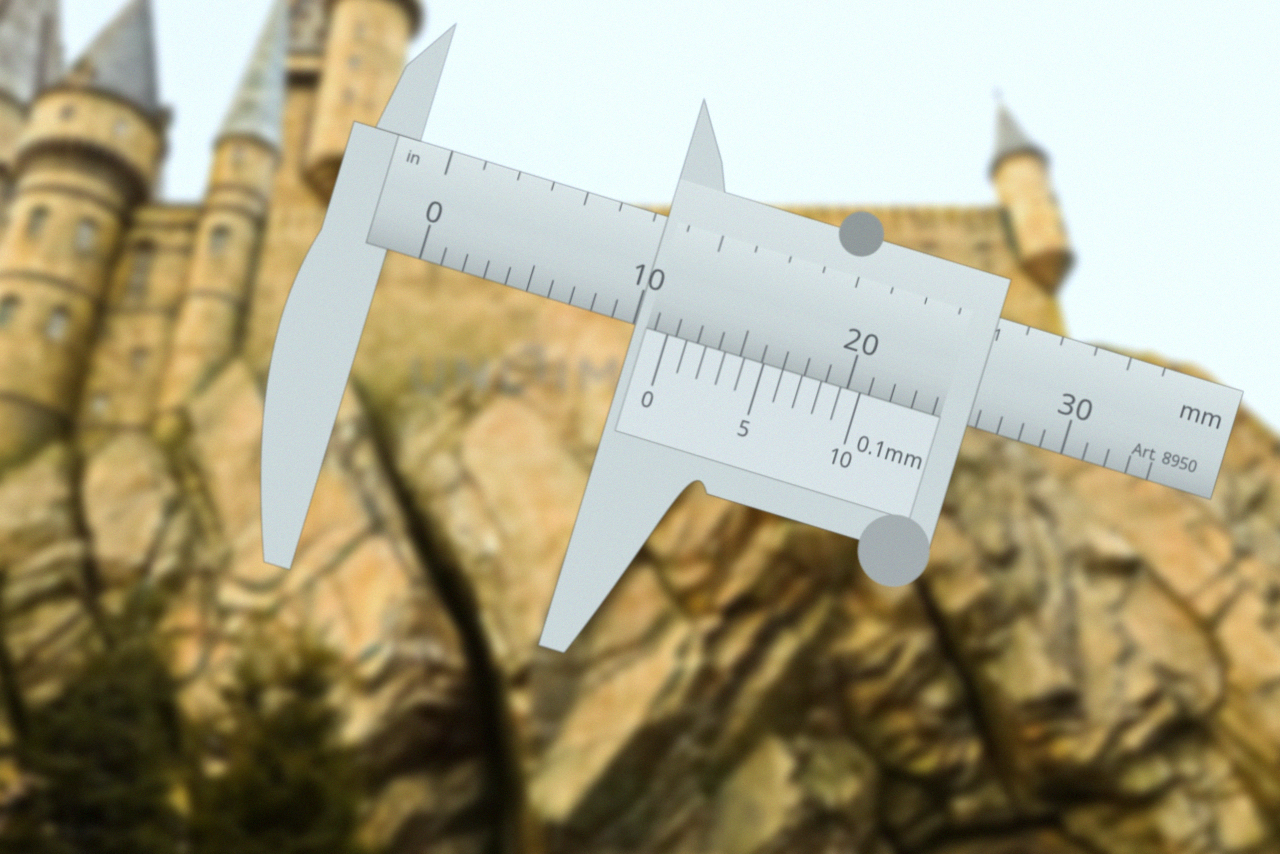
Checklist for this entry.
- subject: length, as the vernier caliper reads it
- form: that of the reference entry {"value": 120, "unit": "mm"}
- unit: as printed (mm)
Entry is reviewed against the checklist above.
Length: {"value": 11.6, "unit": "mm"}
